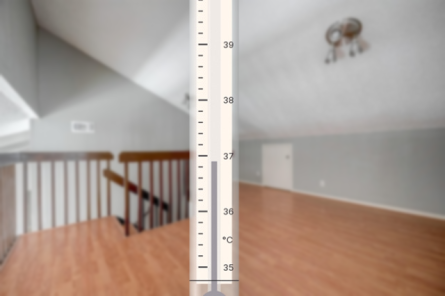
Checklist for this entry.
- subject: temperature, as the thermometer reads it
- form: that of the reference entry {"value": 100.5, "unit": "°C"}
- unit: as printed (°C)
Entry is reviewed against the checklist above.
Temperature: {"value": 36.9, "unit": "°C"}
